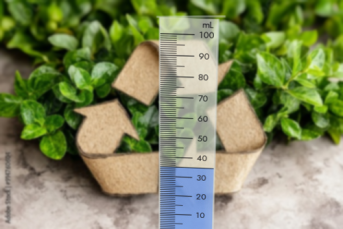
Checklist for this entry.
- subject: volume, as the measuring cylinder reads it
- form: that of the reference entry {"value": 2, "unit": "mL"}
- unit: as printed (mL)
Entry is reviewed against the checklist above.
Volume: {"value": 35, "unit": "mL"}
